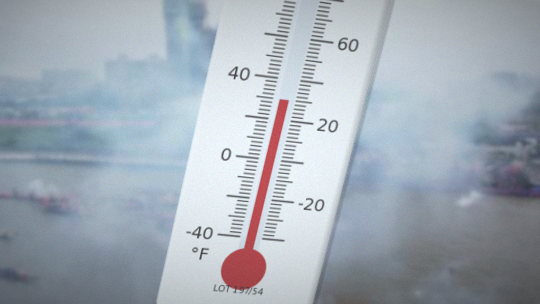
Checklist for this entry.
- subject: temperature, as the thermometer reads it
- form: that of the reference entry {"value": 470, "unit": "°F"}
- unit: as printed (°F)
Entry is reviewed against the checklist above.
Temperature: {"value": 30, "unit": "°F"}
